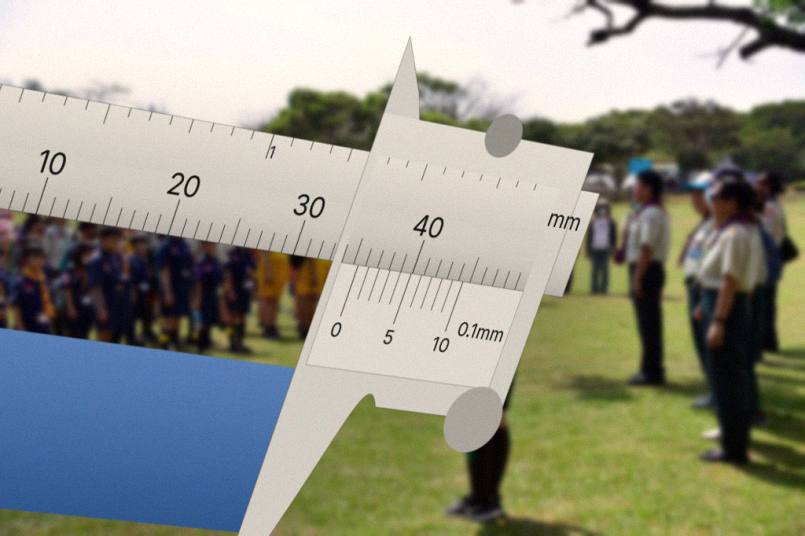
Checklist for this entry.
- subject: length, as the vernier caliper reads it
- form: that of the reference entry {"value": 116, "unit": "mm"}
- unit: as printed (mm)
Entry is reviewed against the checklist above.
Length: {"value": 35.4, "unit": "mm"}
